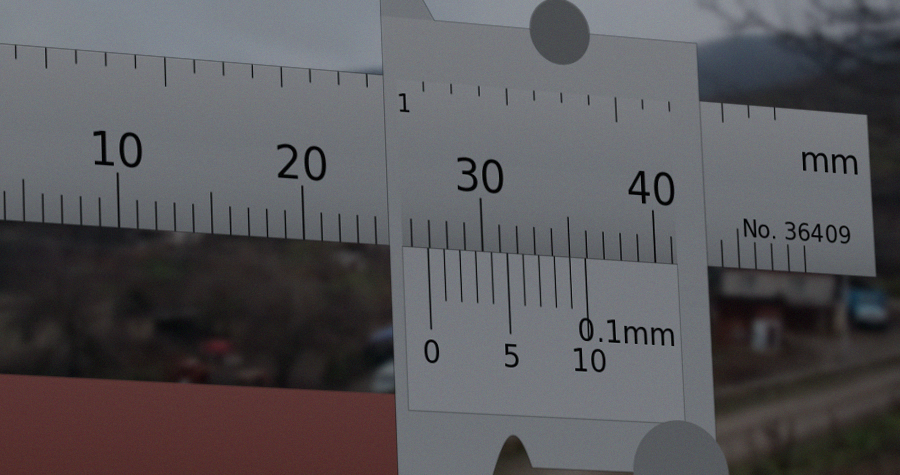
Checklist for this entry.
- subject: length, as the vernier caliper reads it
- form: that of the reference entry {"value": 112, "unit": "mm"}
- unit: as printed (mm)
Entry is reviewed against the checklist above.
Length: {"value": 26.9, "unit": "mm"}
